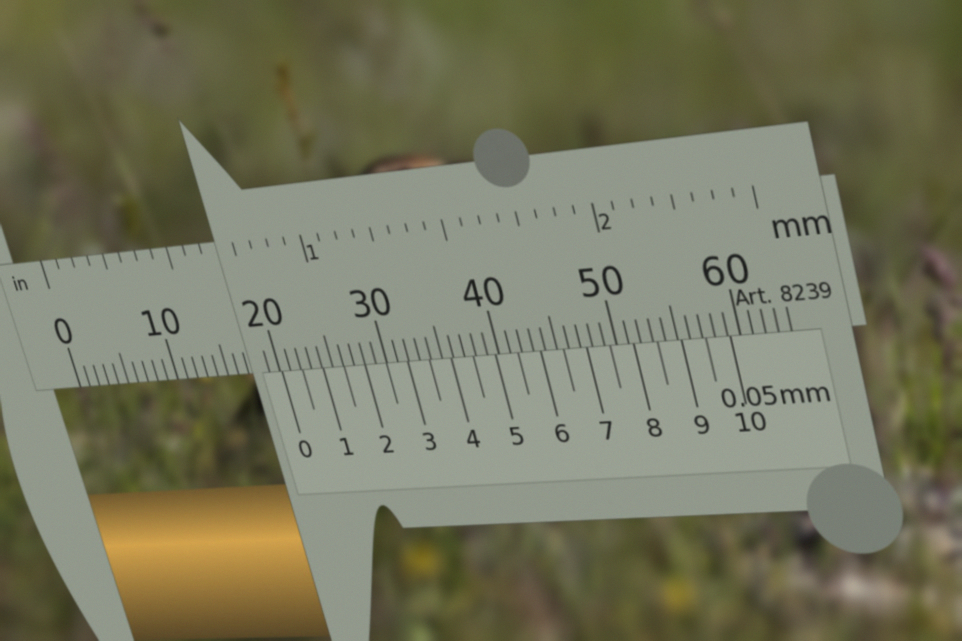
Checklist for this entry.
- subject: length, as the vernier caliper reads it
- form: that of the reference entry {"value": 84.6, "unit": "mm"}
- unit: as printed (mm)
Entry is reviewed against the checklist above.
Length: {"value": 20.2, "unit": "mm"}
